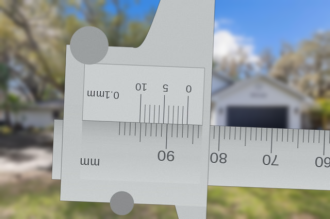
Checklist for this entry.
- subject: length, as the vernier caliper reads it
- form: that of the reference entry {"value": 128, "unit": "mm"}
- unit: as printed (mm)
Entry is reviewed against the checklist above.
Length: {"value": 86.2, "unit": "mm"}
